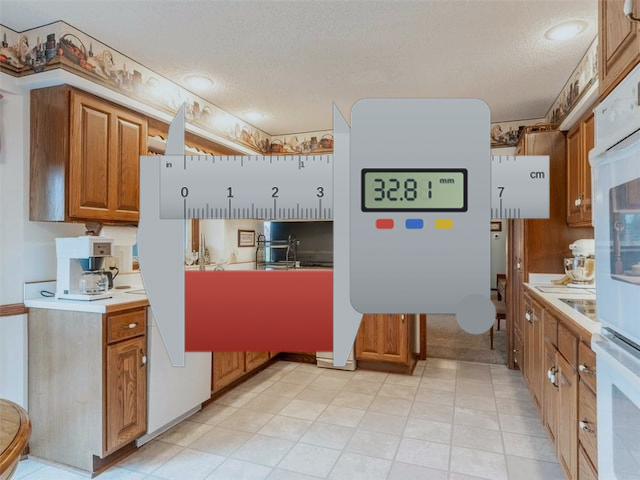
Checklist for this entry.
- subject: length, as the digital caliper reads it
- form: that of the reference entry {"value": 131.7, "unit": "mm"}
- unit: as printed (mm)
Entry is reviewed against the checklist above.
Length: {"value": 32.81, "unit": "mm"}
